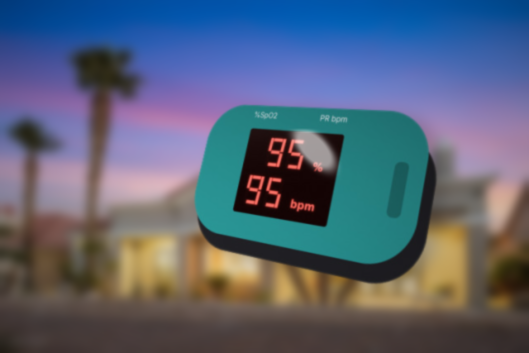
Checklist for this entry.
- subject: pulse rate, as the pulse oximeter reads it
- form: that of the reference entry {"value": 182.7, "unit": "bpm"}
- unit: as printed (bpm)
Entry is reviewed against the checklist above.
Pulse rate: {"value": 95, "unit": "bpm"}
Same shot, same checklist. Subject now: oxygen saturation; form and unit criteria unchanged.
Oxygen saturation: {"value": 95, "unit": "%"}
